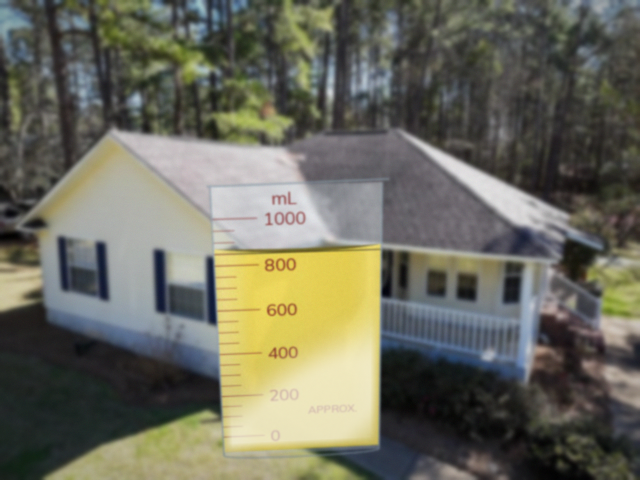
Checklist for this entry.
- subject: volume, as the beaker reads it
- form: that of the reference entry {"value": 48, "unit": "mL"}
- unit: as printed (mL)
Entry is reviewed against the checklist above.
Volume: {"value": 850, "unit": "mL"}
